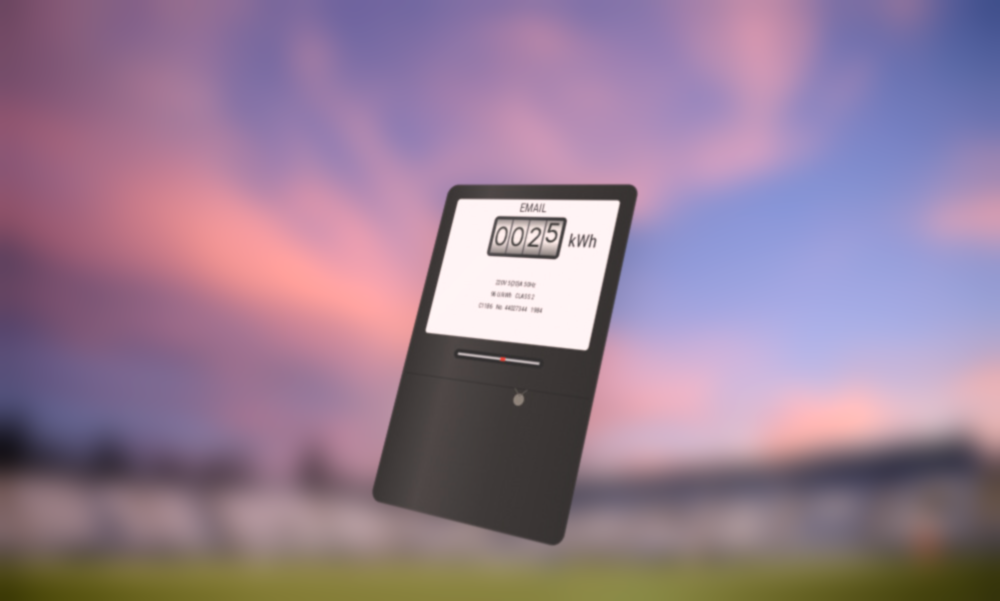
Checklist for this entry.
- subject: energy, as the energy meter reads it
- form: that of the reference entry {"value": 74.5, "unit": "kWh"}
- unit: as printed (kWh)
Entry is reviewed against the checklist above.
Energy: {"value": 25, "unit": "kWh"}
